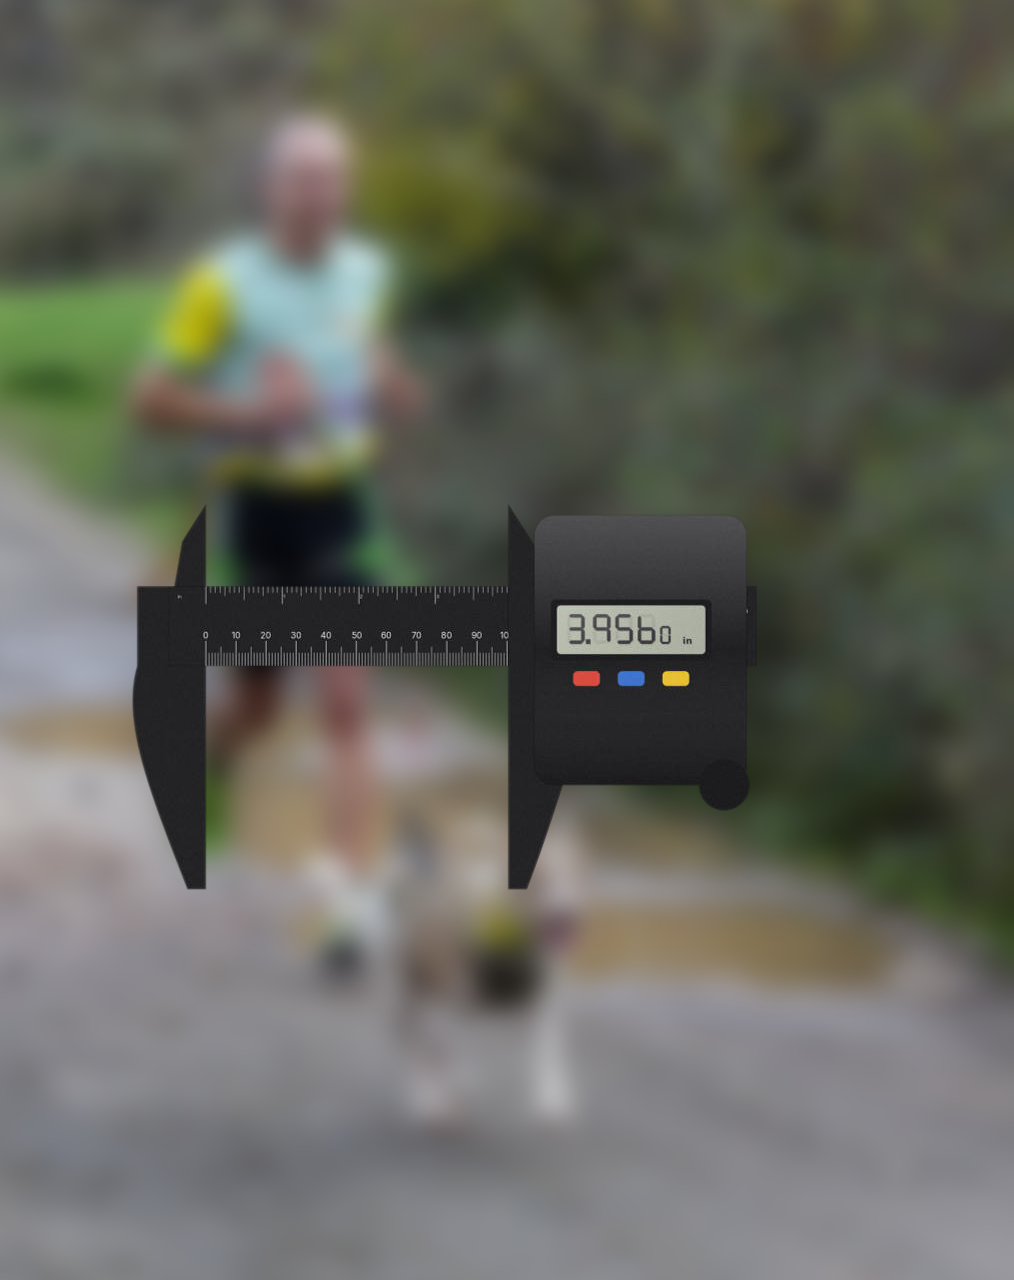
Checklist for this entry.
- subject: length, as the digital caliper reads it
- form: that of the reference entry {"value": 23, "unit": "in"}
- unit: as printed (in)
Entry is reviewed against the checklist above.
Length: {"value": 3.9560, "unit": "in"}
